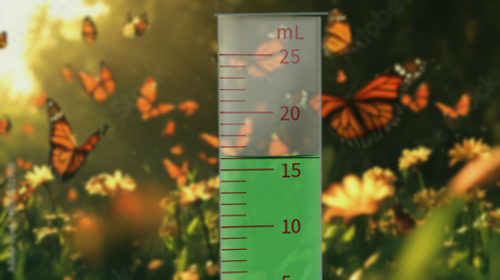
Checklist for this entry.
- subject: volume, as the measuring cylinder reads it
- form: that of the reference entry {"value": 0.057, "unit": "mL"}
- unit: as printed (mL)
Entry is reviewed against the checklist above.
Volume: {"value": 16, "unit": "mL"}
